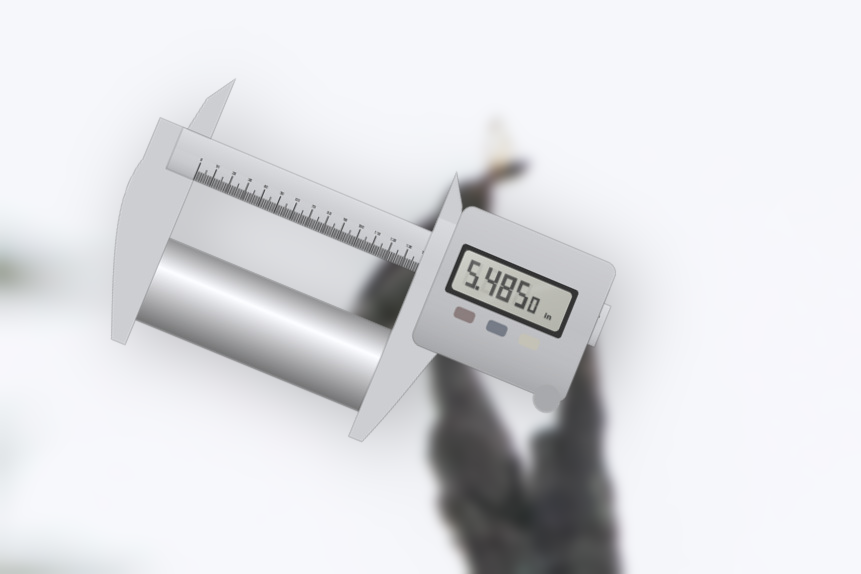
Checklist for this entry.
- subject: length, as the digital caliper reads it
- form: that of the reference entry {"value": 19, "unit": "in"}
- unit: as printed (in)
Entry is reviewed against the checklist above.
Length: {"value": 5.4850, "unit": "in"}
